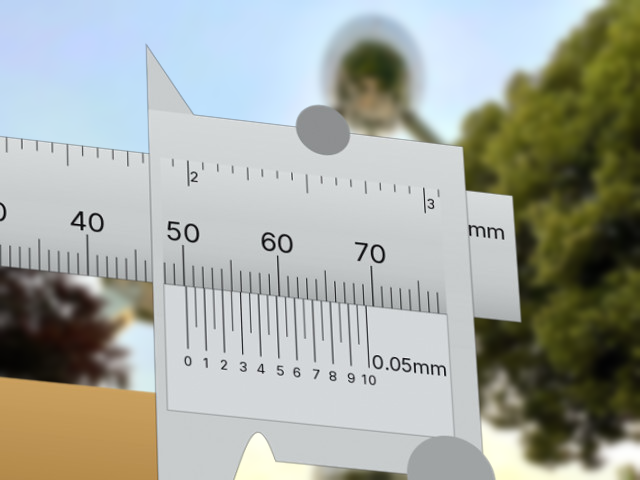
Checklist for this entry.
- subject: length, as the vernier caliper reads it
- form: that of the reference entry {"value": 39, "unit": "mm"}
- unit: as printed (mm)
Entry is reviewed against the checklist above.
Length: {"value": 50.2, "unit": "mm"}
